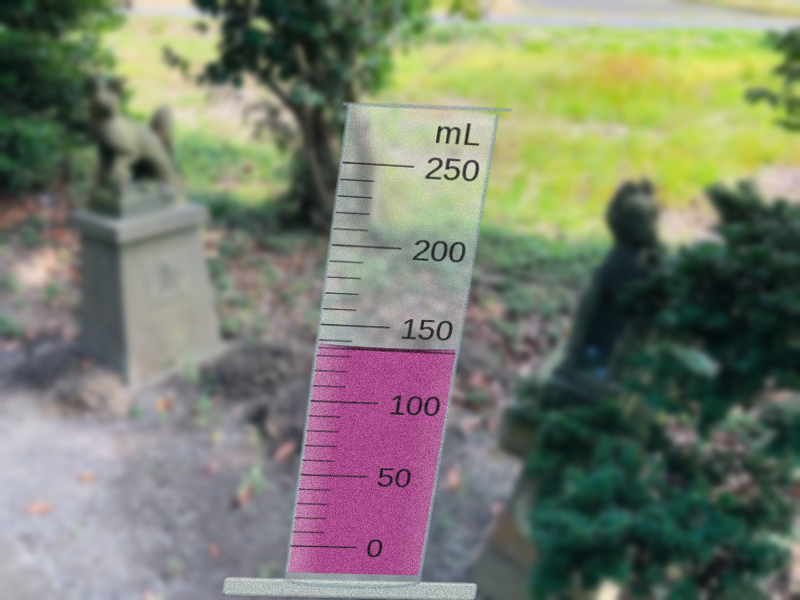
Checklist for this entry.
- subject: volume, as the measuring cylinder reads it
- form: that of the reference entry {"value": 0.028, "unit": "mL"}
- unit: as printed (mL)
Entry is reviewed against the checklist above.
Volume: {"value": 135, "unit": "mL"}
